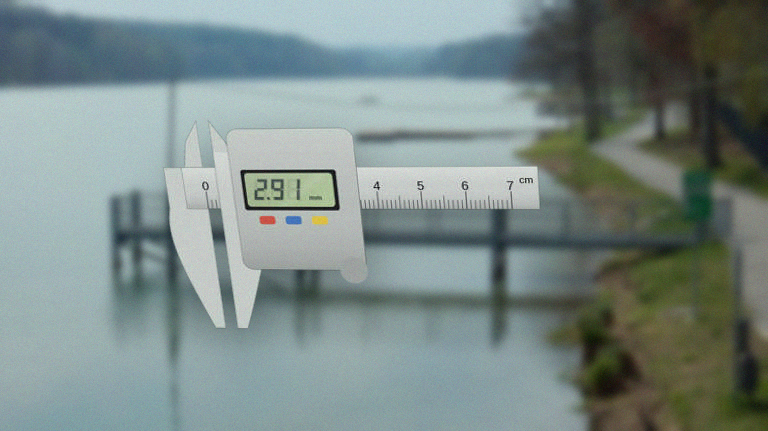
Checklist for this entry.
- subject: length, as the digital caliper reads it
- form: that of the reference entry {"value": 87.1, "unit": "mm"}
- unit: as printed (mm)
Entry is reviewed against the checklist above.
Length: {"value": 2.91, "unit": "mm"}
